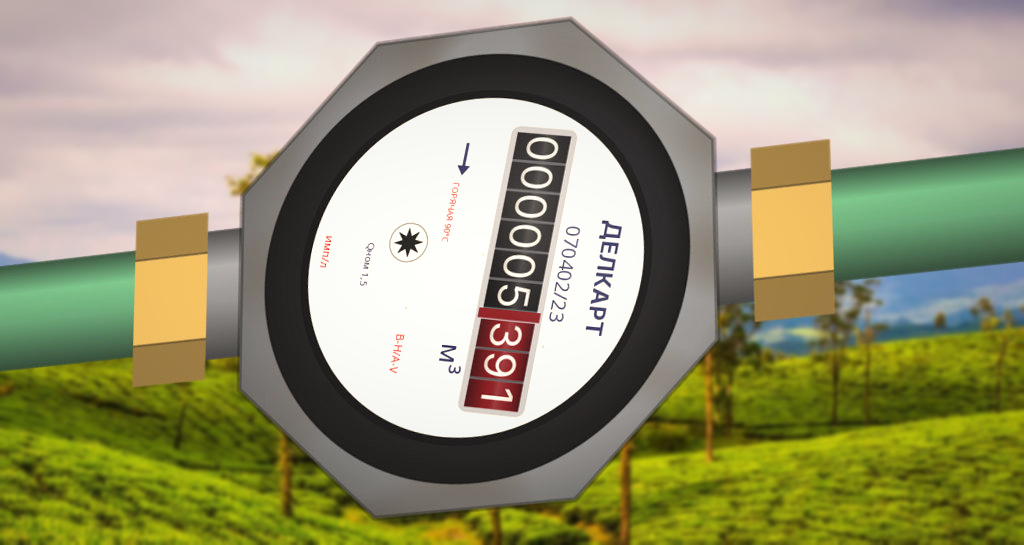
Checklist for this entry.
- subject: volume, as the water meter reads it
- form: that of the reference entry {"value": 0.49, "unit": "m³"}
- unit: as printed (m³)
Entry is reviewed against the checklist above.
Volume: {"value": 5.391, "unit": "m³"}
